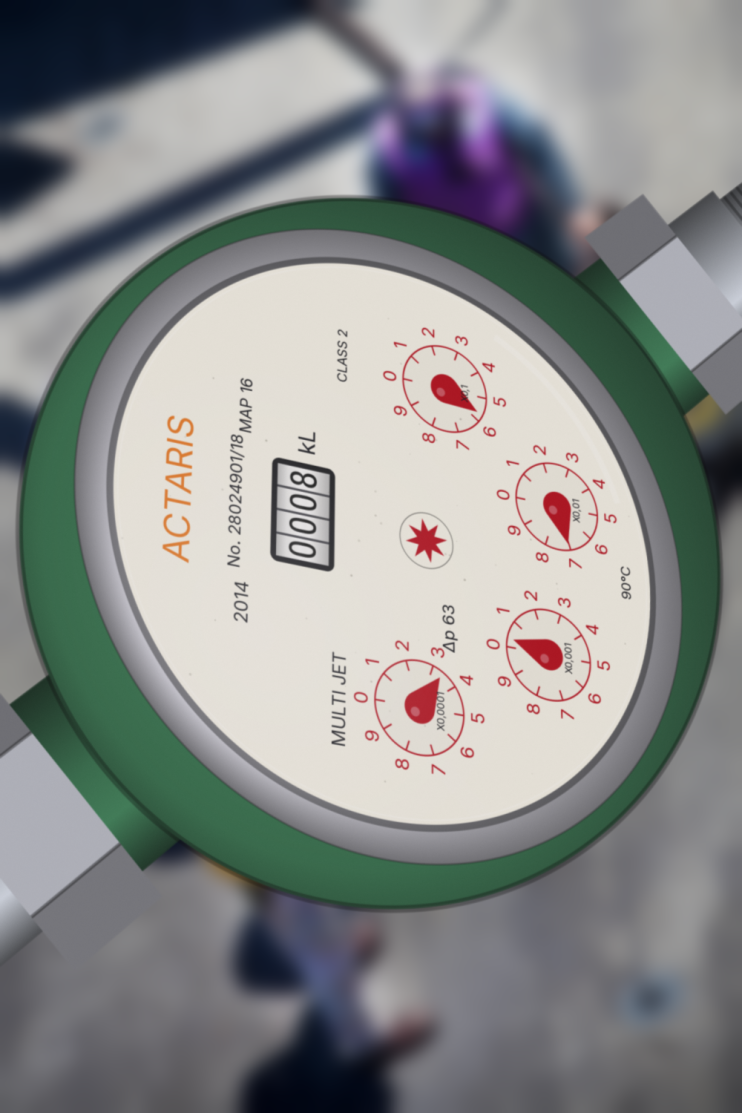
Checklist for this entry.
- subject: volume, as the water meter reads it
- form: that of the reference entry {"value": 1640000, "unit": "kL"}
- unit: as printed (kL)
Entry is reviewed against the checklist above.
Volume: {"value": 8.5703, "unit": "kL"}
